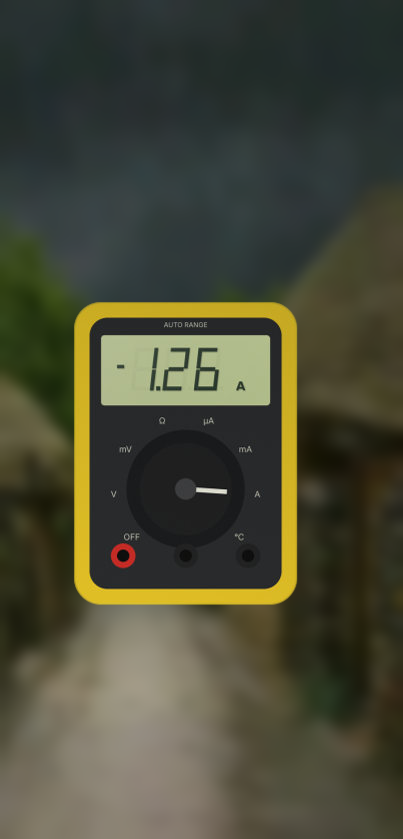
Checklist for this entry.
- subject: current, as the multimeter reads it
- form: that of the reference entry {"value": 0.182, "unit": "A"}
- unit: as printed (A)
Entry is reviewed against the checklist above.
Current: {"value": -1.26, "unit": "A"}
